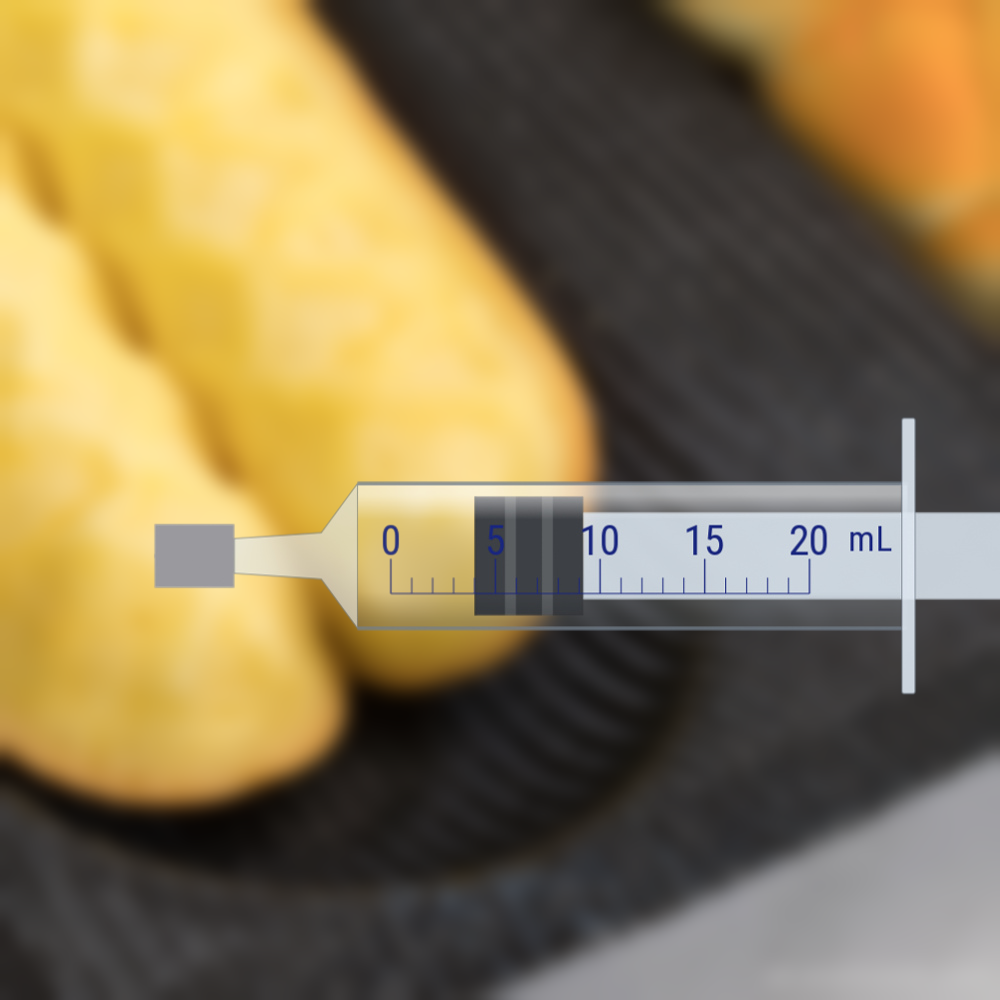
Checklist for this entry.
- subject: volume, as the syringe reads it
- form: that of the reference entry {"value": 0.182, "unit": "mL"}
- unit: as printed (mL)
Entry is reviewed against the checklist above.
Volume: {"value": 4, "unit": "mL"}
